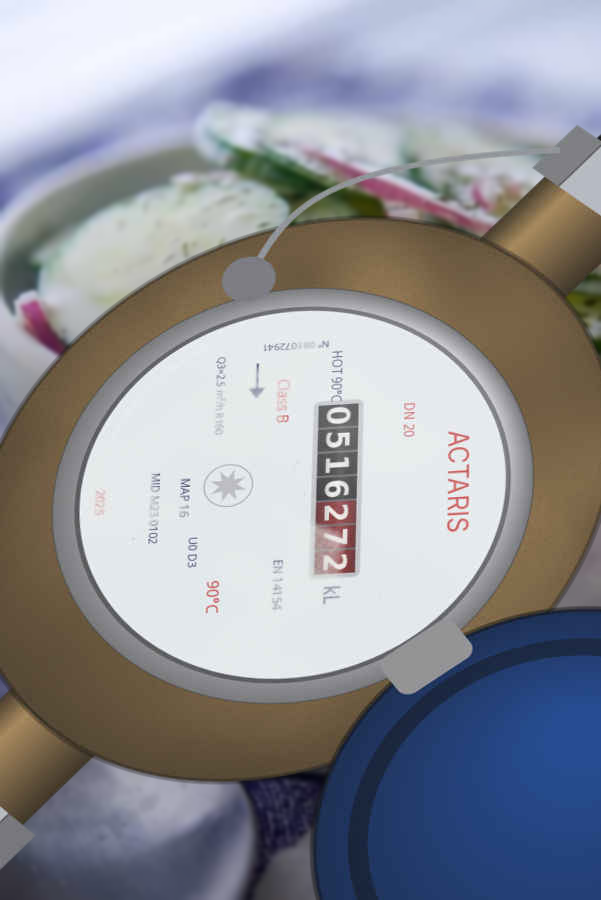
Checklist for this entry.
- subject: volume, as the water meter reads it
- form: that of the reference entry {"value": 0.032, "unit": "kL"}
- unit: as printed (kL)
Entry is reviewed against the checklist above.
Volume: {"value": 516.272, "unit": "kL"}
